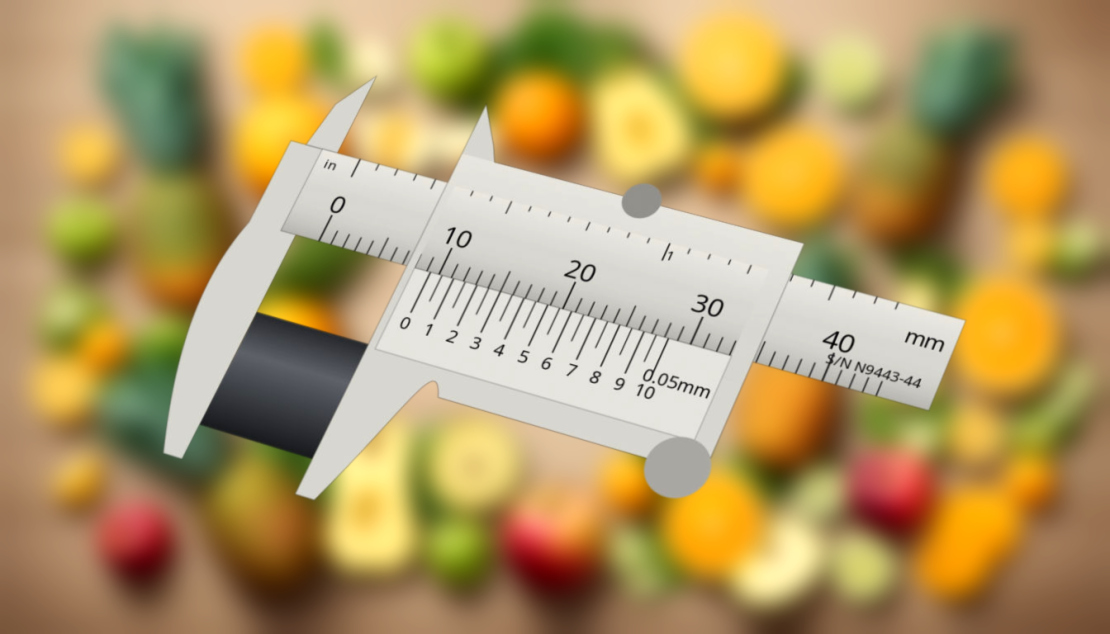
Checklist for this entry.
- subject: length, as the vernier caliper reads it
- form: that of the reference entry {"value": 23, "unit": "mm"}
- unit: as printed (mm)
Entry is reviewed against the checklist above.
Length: {"value": 9.3, "unit": "mm"}
